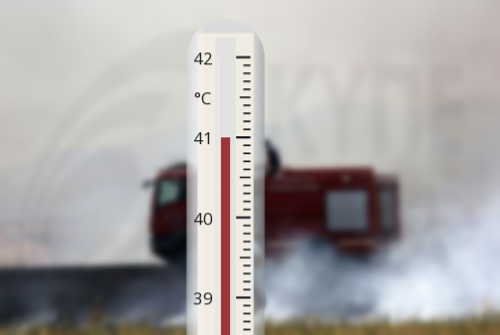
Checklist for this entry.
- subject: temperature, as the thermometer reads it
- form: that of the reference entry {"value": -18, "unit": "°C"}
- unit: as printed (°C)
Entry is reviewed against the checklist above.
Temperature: {"value": 41, "unit": "°C"}
